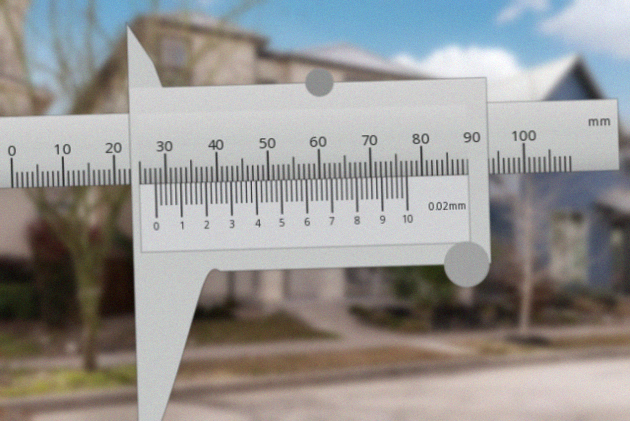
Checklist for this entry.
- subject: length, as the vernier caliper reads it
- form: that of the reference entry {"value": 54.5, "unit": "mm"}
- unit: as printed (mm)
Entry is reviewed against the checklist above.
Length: {"value": 28.0, "unit": "mm"}
